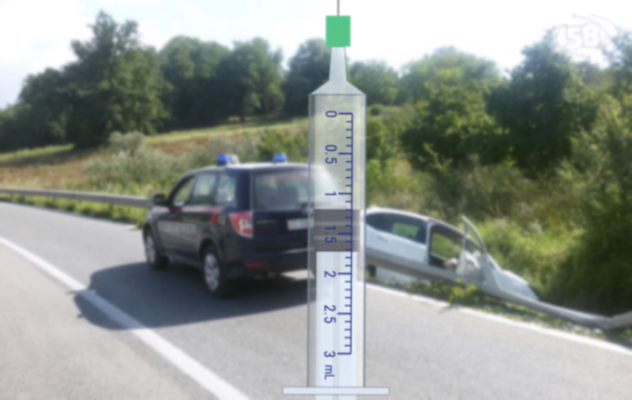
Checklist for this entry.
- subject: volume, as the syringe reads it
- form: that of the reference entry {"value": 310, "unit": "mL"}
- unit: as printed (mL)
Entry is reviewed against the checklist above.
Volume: {"value": 1.2, "unit": "mL"}
